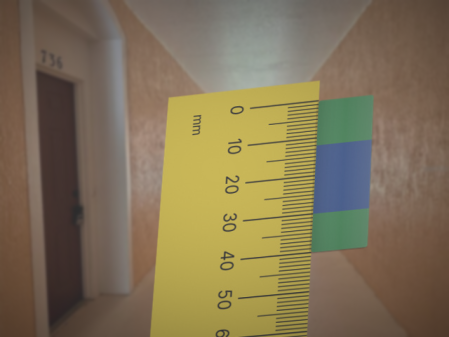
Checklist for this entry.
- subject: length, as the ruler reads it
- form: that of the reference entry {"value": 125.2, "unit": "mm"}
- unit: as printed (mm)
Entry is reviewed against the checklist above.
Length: {"value": 40, "unit": "mm"}
